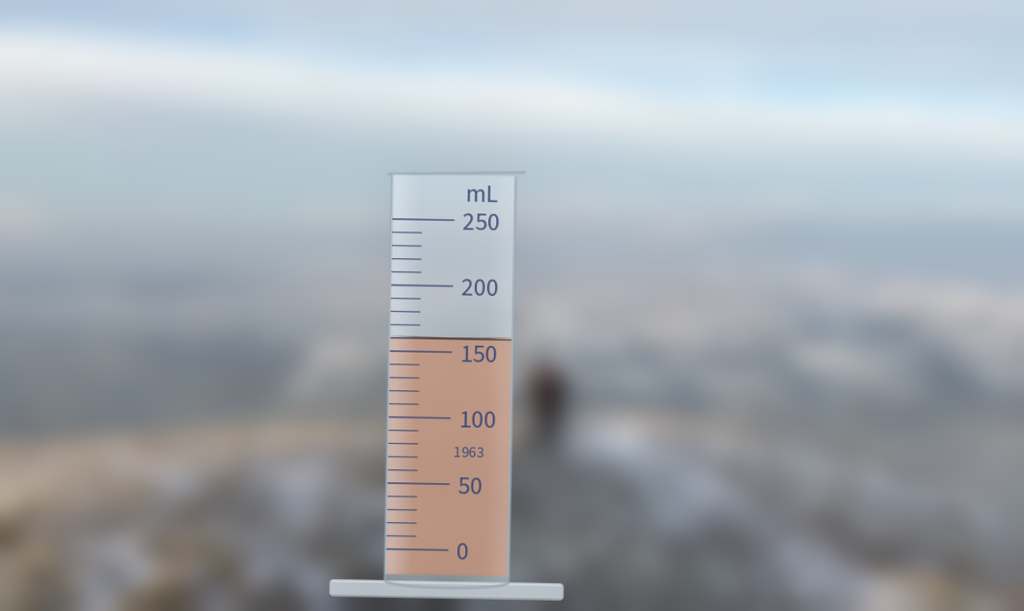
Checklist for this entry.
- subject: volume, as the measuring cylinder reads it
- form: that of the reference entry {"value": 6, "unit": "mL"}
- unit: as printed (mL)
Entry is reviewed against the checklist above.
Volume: {"value": 160, "unit": "mL"}
